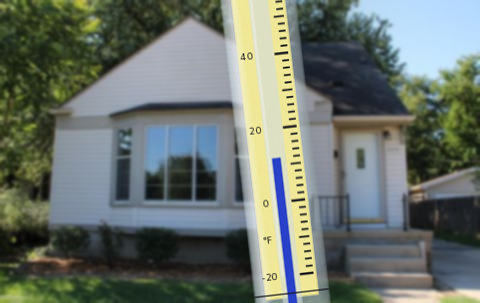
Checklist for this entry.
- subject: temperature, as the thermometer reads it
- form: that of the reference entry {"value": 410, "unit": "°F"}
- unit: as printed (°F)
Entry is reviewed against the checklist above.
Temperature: {"value": 12, "unit": "°F"}
